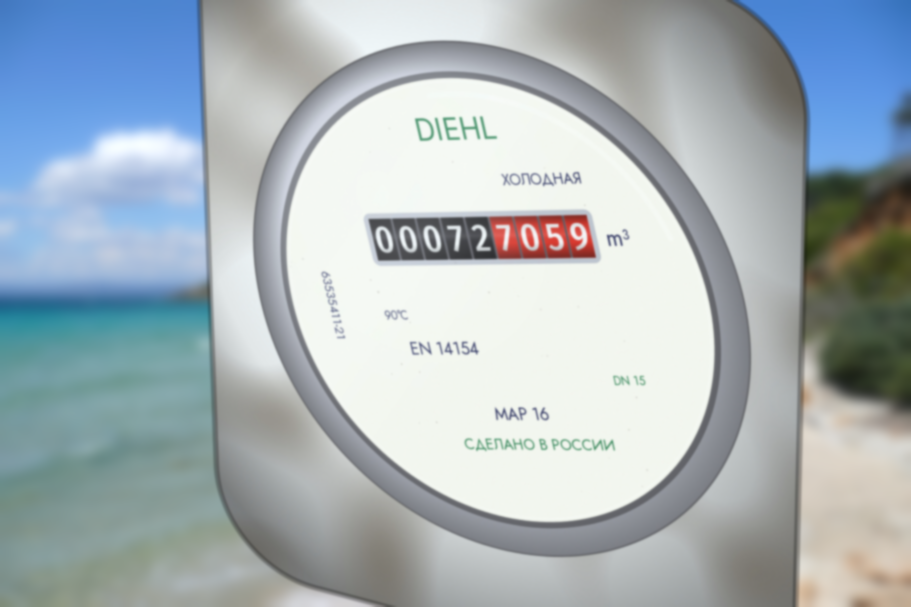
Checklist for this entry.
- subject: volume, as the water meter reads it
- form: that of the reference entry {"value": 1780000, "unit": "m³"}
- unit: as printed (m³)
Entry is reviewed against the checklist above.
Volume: {"value": 72.7059, "unit": "m³"}
